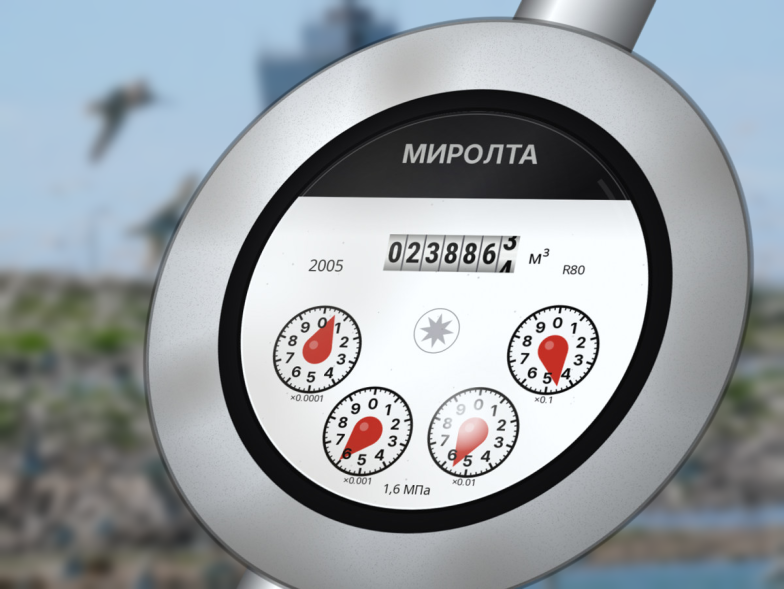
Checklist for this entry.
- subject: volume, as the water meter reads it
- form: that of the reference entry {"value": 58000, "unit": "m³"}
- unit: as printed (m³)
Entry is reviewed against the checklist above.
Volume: {"value": 238863.4560, "unit": "m³"}
